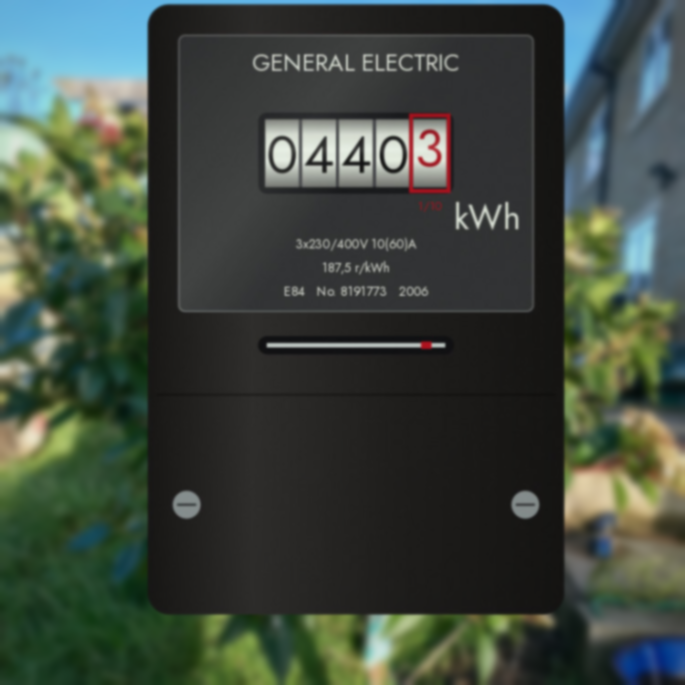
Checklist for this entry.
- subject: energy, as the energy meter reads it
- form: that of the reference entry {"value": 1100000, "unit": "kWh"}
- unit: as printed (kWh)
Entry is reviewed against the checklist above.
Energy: {"value": 440.3, "unit": "kWh"}
